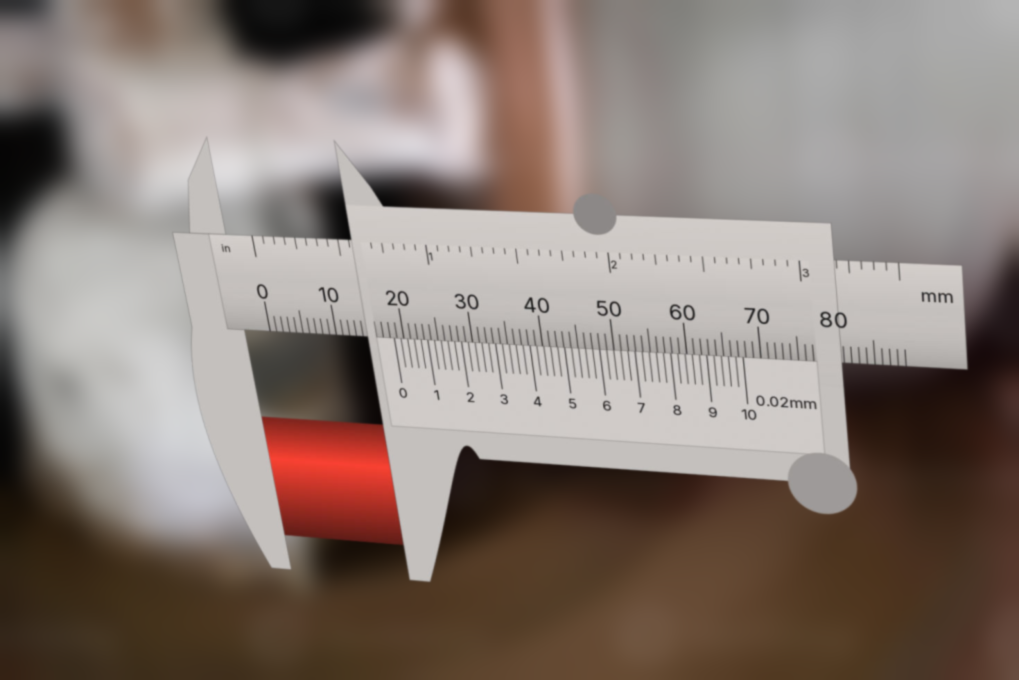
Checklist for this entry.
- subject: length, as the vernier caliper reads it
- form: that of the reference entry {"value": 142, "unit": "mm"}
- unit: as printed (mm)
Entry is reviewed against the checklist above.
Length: {"value": 18.6, "unit": "mm"}
